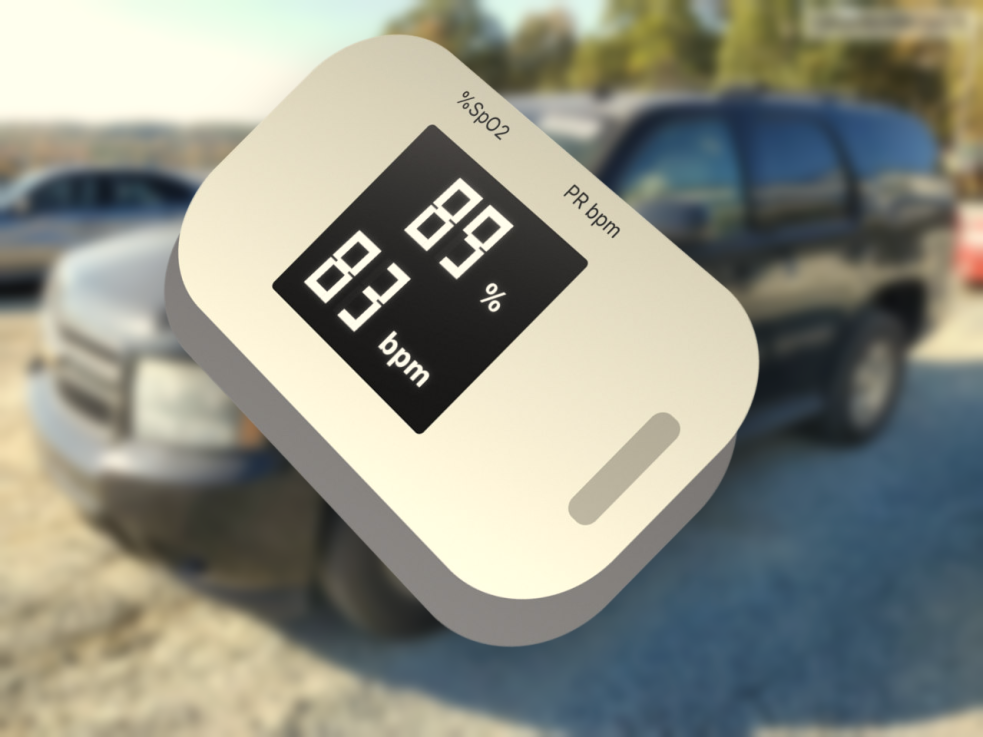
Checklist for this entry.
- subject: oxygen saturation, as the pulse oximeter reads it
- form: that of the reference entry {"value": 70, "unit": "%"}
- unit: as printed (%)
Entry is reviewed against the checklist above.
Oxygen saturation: {"value": 89, "unit": "%"}
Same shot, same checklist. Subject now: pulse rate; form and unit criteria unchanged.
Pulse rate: {"value": 83, "unit": "bpm"}
